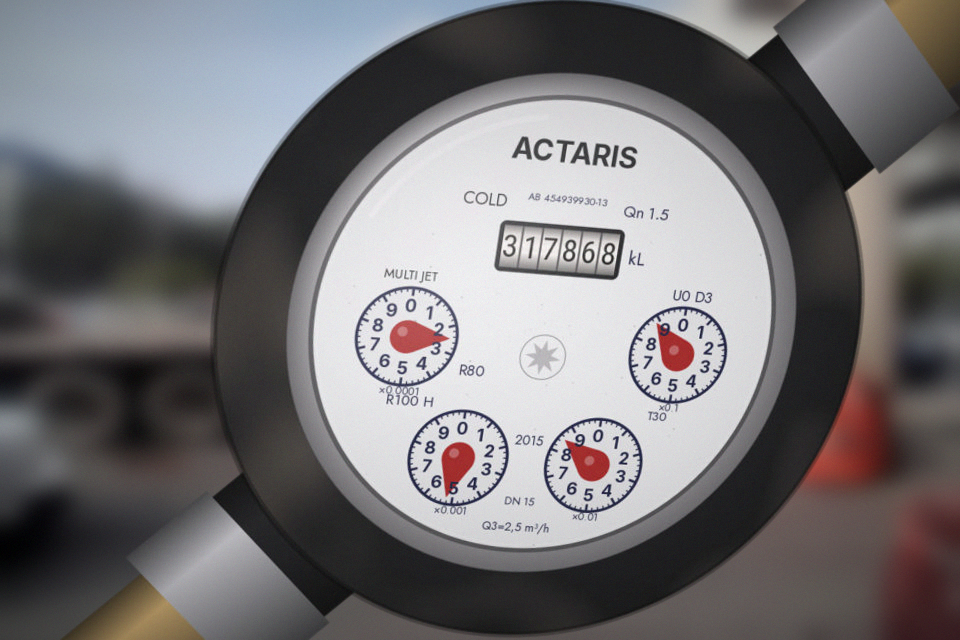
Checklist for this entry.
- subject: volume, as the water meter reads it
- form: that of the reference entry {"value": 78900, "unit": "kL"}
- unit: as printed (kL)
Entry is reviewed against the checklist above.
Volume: {"value": 317868.8852, "unit": "kL"}
